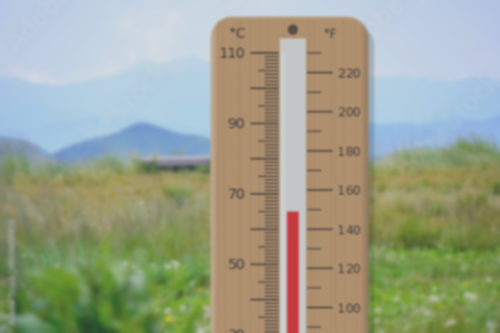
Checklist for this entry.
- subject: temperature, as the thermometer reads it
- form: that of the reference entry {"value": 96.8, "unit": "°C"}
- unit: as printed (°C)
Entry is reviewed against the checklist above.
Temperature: {"value": 65, "unit": "°C"}
